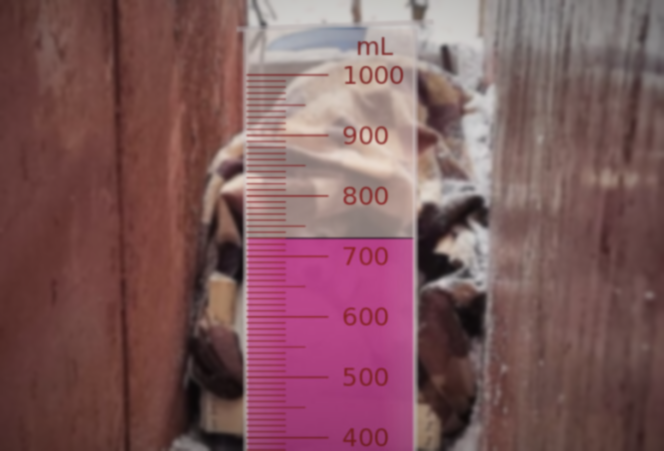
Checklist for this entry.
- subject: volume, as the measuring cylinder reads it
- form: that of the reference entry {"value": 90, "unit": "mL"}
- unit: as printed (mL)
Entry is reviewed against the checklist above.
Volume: {"value": 730, "unit": "mL"}
